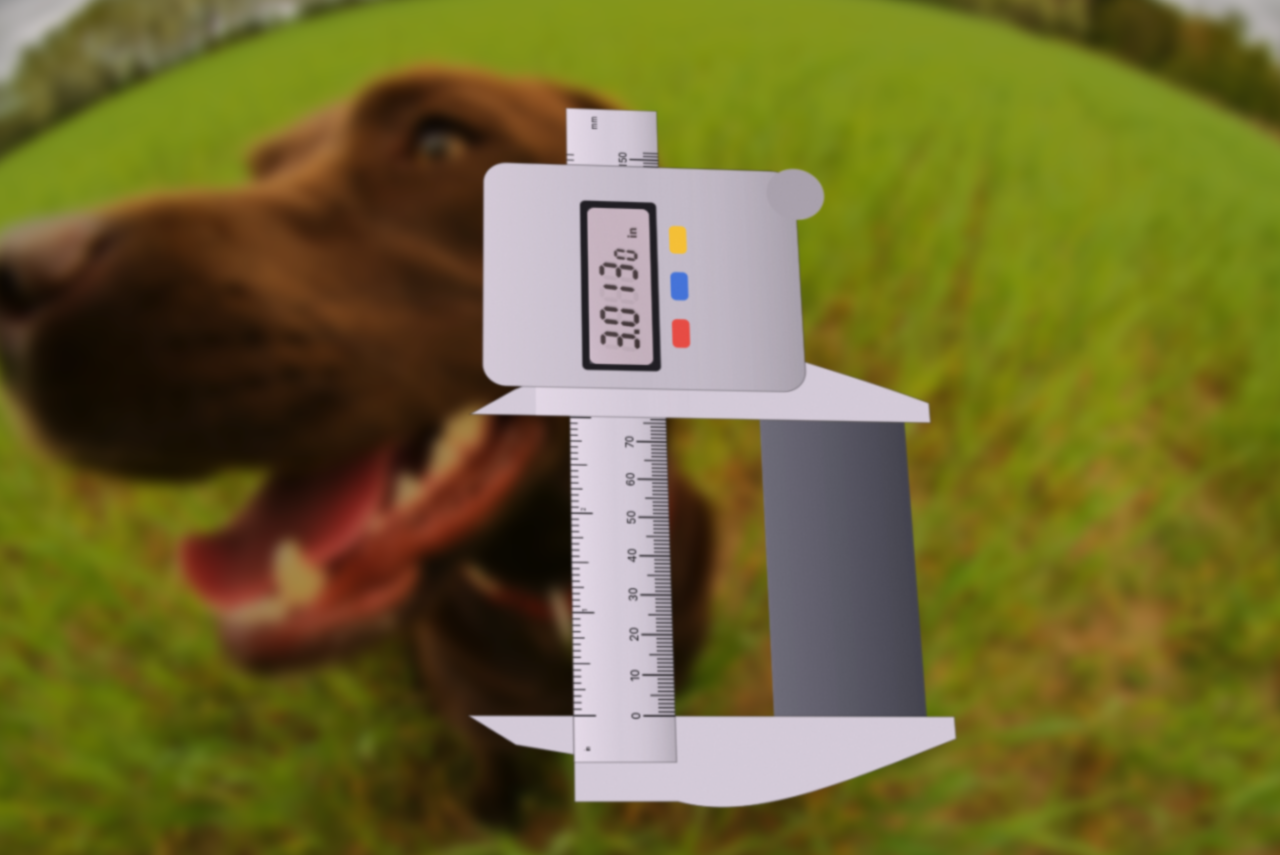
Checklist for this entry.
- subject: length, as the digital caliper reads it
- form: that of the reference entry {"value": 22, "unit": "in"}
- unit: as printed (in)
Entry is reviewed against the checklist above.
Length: {"value": 3.0130, "unit": "in"}
